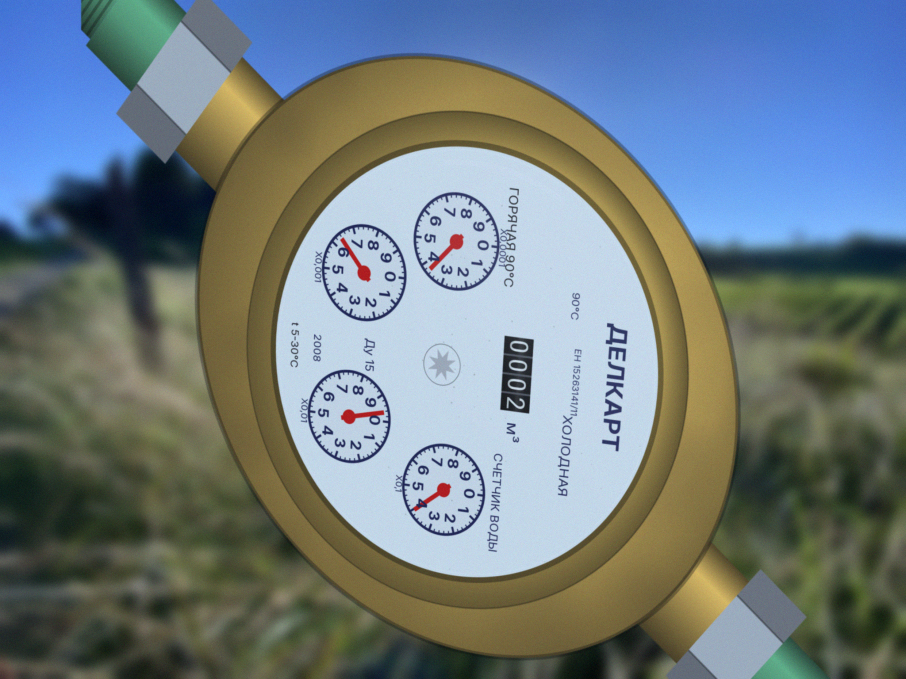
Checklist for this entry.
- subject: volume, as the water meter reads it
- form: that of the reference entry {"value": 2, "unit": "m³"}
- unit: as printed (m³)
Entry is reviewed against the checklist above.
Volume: {"value": 2.3963, "unit": "m³"}
